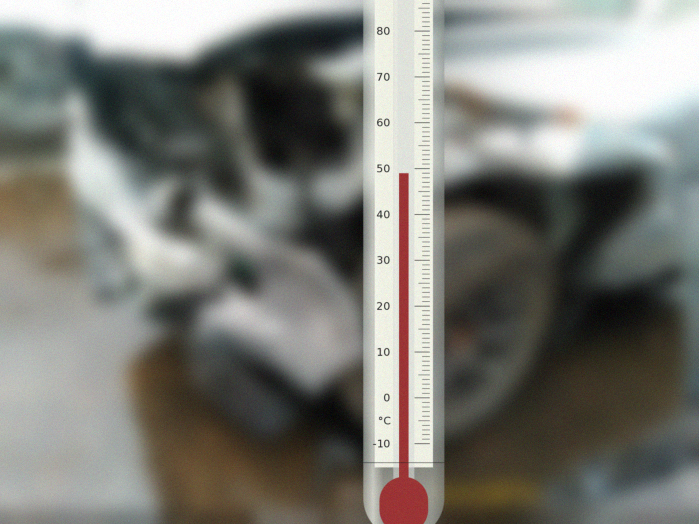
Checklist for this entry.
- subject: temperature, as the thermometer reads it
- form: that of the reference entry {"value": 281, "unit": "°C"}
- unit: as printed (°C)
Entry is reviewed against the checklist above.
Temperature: {"value": 49, "unit": "°C"}
